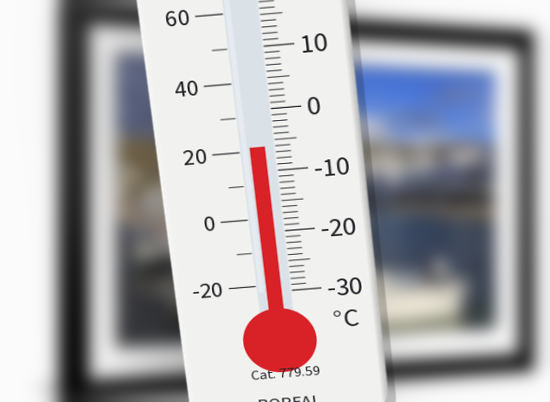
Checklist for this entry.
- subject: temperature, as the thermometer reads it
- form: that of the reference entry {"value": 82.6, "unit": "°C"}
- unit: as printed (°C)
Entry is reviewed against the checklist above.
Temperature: {"value": -6, "unit": "°C"}
